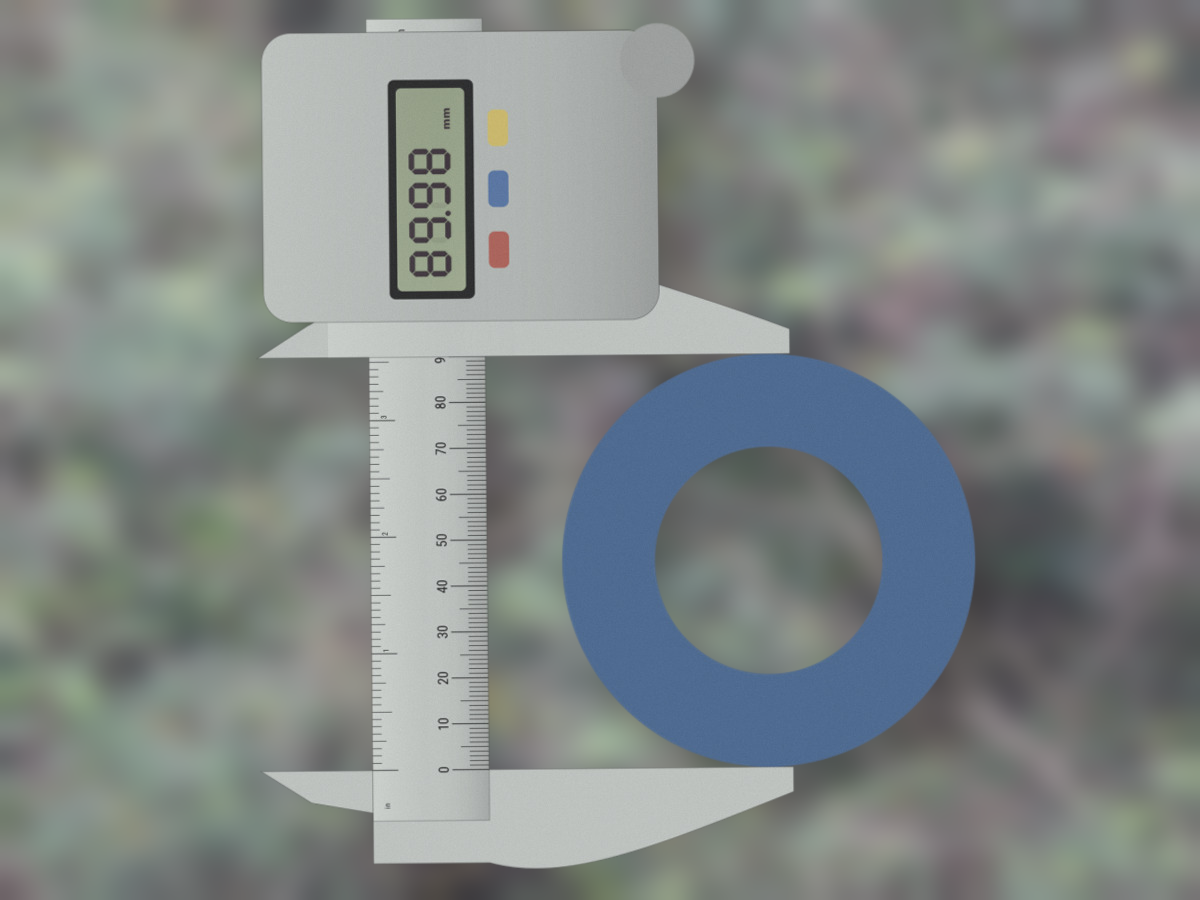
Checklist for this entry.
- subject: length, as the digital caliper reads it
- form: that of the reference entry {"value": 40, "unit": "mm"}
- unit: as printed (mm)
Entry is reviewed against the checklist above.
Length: {"value": 89.98, "unit": "mm"}
